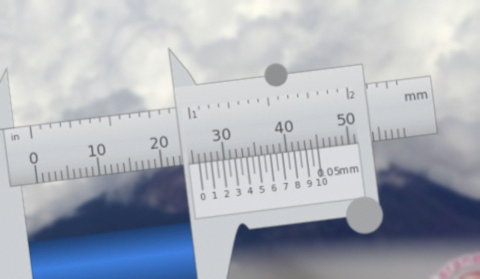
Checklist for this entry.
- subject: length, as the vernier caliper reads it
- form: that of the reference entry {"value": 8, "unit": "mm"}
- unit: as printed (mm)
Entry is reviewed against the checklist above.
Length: {"value": 26.0, "unit": "mm"}
